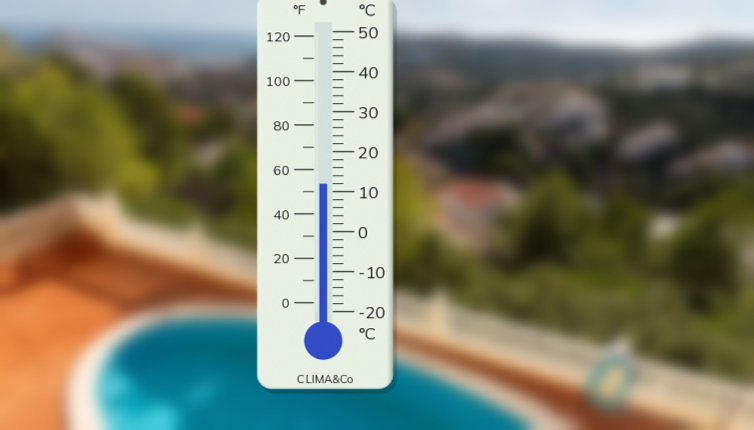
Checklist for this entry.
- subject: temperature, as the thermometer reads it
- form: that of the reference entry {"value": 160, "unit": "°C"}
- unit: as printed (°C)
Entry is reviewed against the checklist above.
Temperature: {"value": 12, "unit": "°C"}
